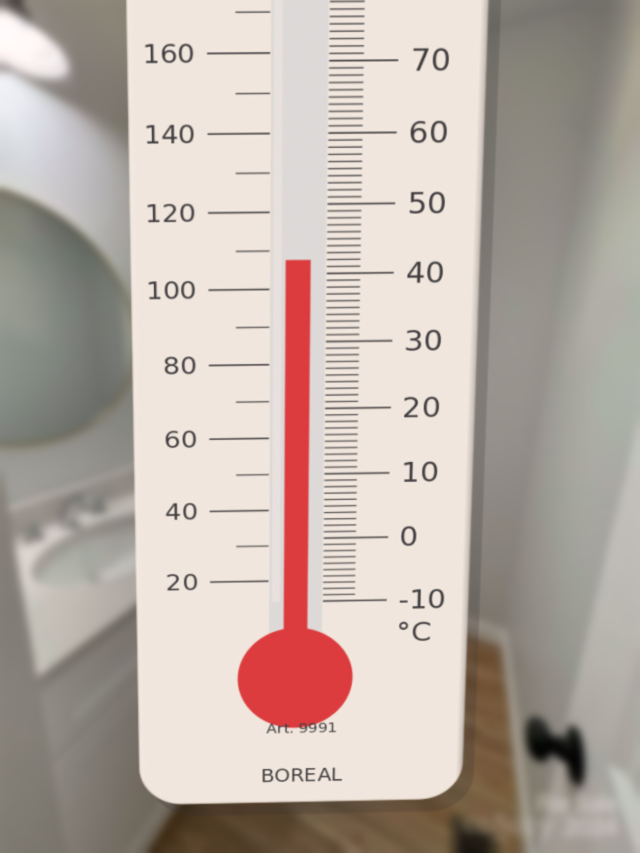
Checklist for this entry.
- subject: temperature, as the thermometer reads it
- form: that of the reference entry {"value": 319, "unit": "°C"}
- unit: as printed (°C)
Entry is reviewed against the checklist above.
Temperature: {"value": 42, "unit": "°C"}
